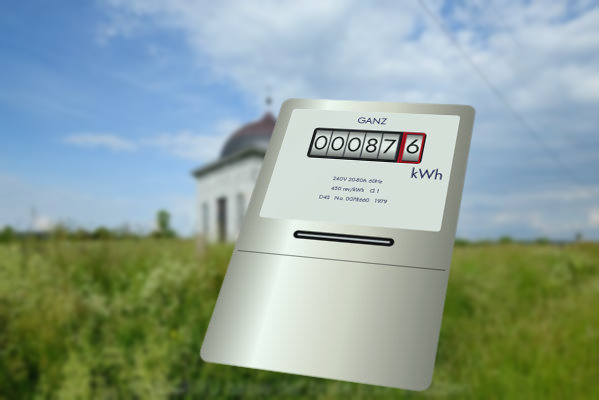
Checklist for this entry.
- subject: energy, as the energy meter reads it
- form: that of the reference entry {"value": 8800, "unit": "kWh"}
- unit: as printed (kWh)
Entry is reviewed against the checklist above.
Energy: {"value": 87.6, "unit": "kWh"}
